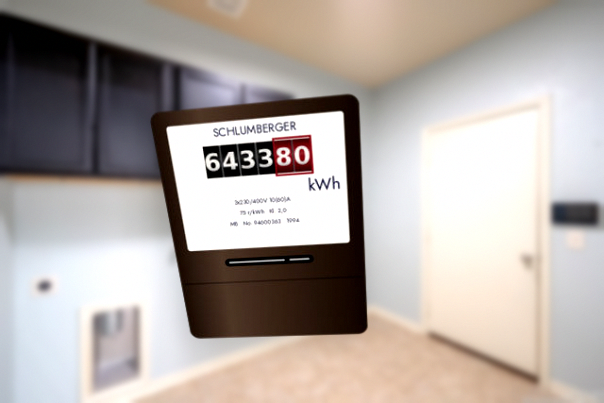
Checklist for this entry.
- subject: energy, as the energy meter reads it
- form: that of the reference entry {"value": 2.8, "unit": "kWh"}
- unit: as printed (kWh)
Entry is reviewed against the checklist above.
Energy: {"value": 6433.80, "unit": "kWh"}
